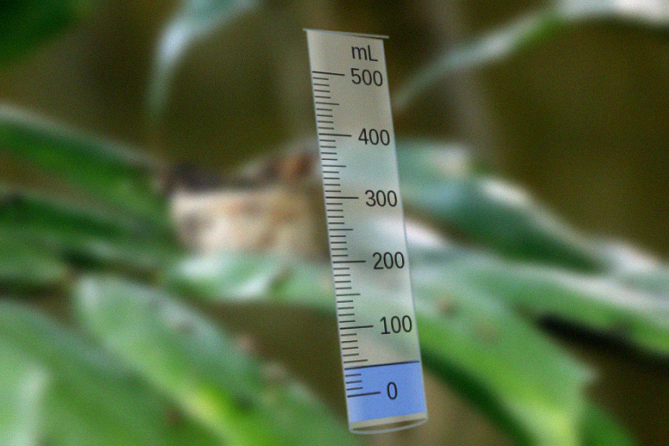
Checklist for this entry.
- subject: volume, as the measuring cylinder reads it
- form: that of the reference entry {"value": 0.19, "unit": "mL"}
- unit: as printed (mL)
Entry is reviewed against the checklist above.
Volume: {"value": 40, "unit": "mL"}
